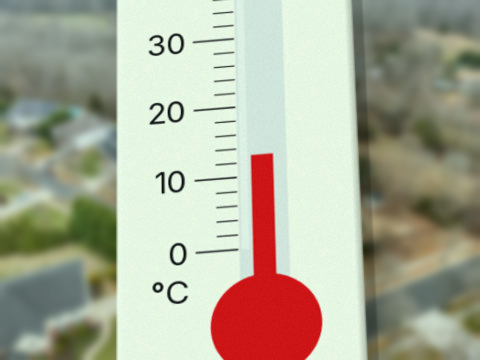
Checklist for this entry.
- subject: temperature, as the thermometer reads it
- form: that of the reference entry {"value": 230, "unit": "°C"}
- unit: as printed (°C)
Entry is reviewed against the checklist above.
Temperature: {"value": 13, "unit": "°C"}
